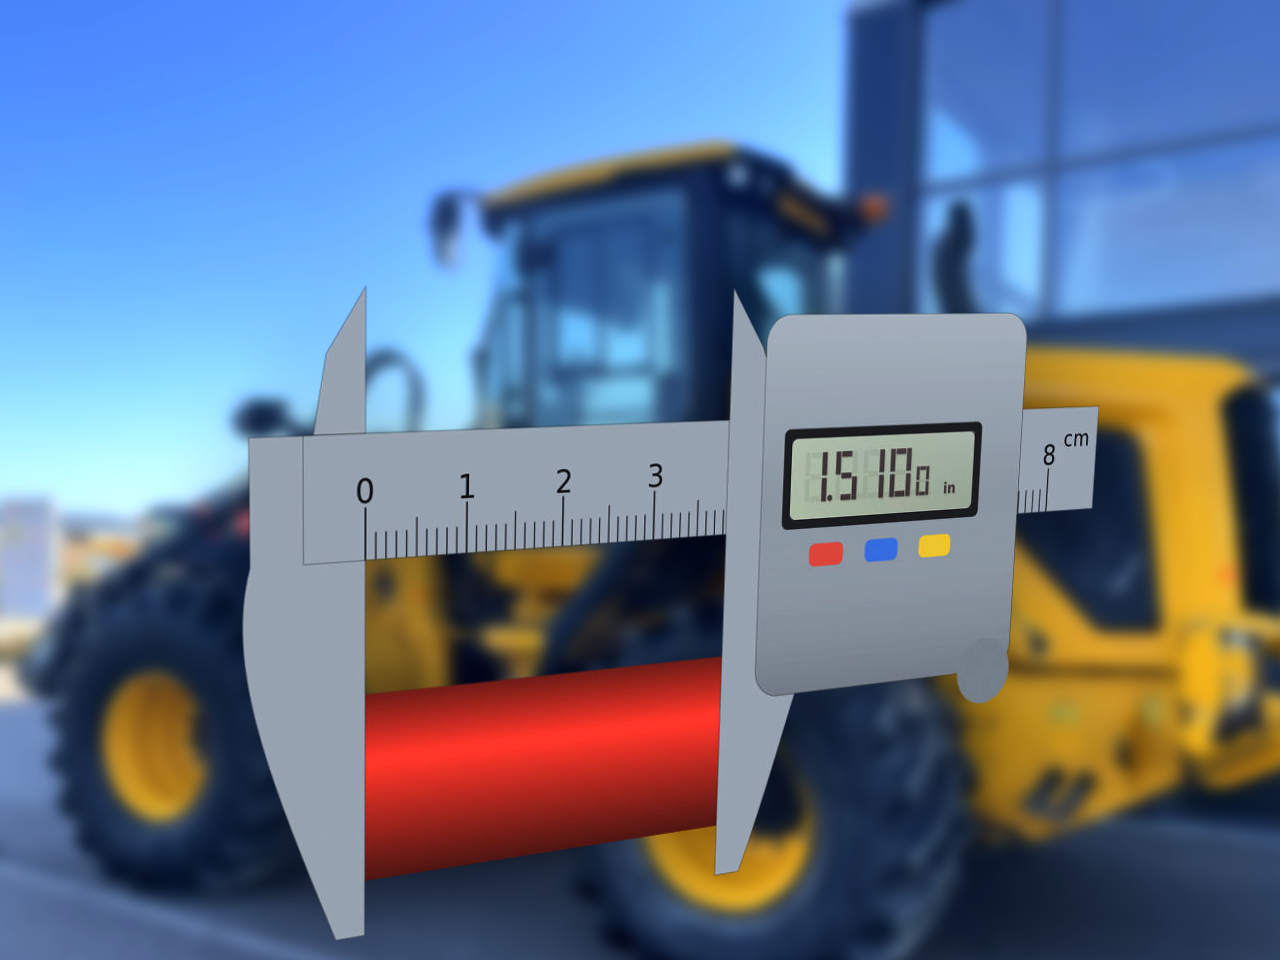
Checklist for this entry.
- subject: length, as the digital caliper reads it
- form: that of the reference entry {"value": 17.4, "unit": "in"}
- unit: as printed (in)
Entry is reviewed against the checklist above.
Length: {"value": 1.5100, "unit": "in"}
